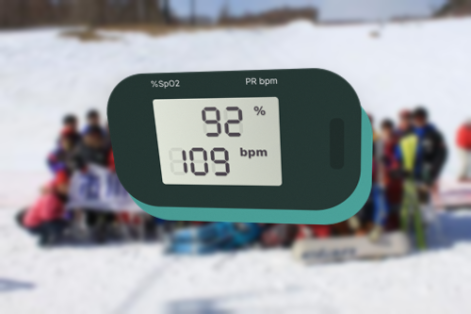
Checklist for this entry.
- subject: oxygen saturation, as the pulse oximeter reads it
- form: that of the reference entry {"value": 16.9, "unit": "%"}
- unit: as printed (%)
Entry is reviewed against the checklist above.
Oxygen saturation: {"value": 92, "unit": "%"}
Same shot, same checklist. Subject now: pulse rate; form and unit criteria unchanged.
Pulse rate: {"value": 109, "unit": "bpm"}
